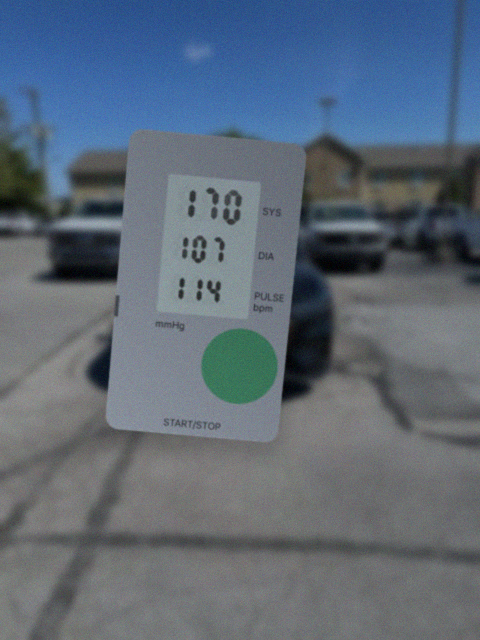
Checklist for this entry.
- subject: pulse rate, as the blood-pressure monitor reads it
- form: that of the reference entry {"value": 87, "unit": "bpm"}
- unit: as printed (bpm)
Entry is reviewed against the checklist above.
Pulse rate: {"value": 114, "unit": "bpm"}
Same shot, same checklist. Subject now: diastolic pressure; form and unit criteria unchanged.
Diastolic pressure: {"value": 107, "unit": "mmHg"}
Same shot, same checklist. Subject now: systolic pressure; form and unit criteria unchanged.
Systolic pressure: {"value": 170, "unit": "mmHg"}
